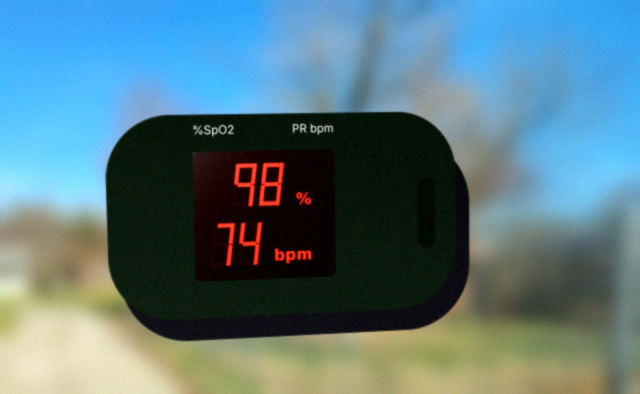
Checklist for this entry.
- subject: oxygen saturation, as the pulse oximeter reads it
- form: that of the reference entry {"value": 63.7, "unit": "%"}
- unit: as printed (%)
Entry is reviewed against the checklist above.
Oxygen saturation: {"value": 98, "unit": "%"}
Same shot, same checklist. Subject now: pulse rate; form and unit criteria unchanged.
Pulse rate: {"value": 74, "unit": "bpm"}
